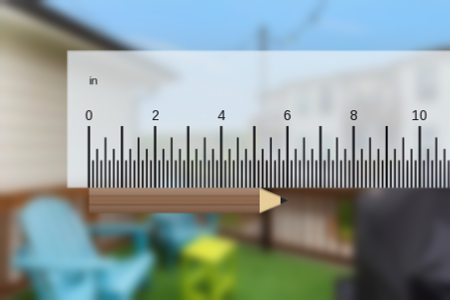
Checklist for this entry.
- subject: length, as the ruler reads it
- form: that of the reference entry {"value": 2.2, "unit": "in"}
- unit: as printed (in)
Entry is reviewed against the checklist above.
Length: {"value": 6, "unit": "in"}
